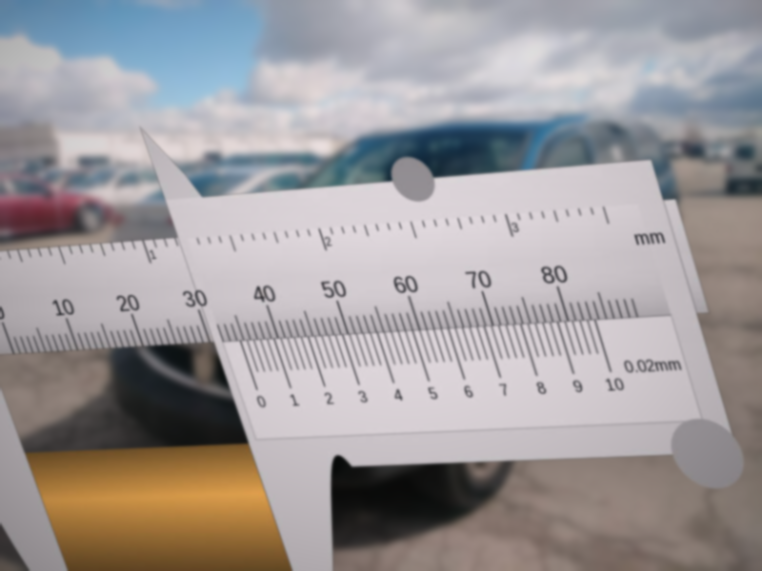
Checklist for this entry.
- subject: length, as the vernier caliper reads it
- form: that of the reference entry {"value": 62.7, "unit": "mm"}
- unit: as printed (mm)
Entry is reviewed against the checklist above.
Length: {"value": 34.5, "unit": "mm"}
